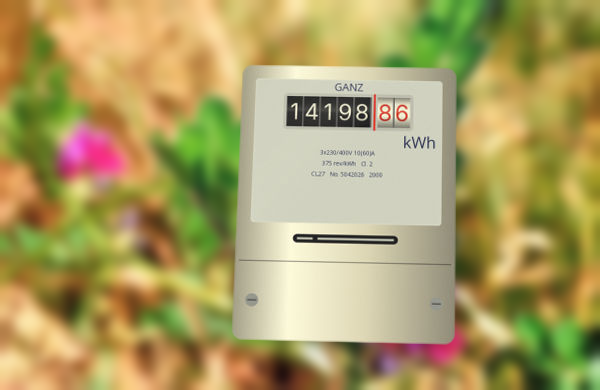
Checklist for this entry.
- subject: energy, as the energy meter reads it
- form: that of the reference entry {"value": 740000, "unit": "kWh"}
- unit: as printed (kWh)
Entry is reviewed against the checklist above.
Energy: {"value": 14198.86, "unit": "kWh"}
